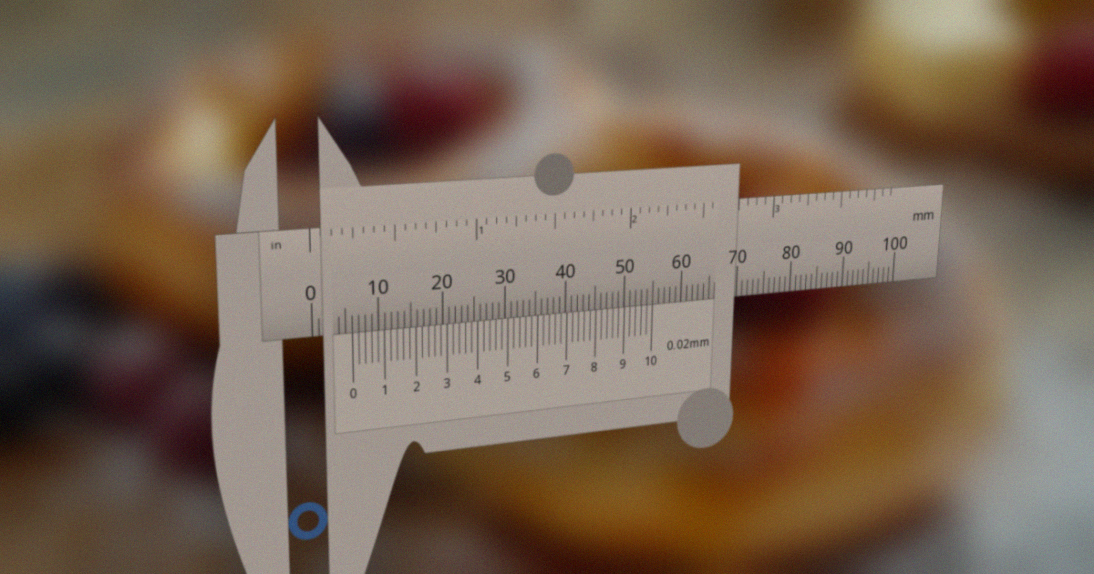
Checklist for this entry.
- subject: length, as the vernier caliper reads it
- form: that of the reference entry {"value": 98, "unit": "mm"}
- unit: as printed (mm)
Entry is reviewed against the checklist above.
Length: {"value": 6.0, "unit": "mm"}
